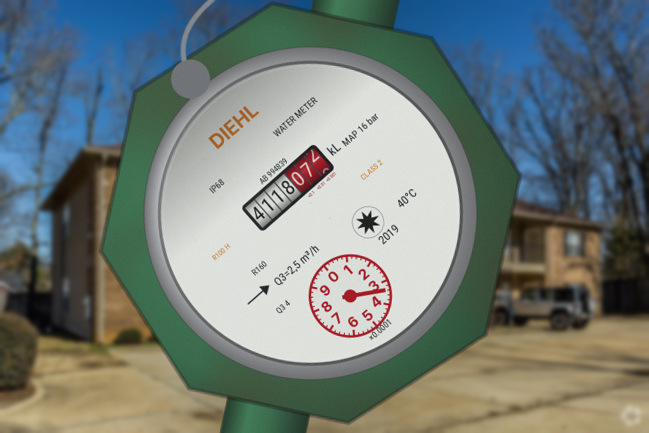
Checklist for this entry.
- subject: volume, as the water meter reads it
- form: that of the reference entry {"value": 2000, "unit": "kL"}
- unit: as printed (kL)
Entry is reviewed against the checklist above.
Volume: {"value": 4118.0723, "unit": "kL"}
